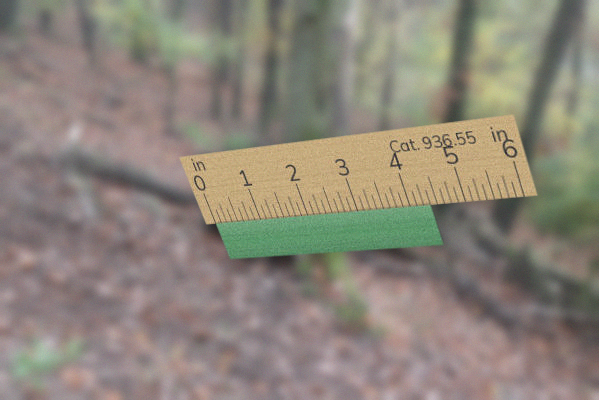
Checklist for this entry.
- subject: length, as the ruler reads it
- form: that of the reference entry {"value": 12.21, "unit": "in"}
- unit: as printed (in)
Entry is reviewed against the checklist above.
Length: {"value": 4.375, "unit": "in"}
